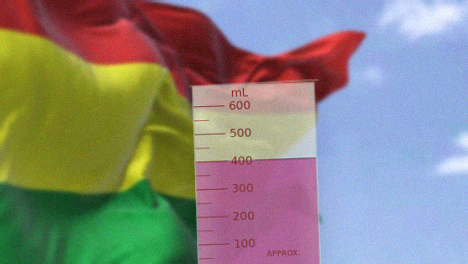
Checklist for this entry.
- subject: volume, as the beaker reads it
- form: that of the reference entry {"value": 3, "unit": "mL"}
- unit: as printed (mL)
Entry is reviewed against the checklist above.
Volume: {"value": 400, "unit": "mL"}
